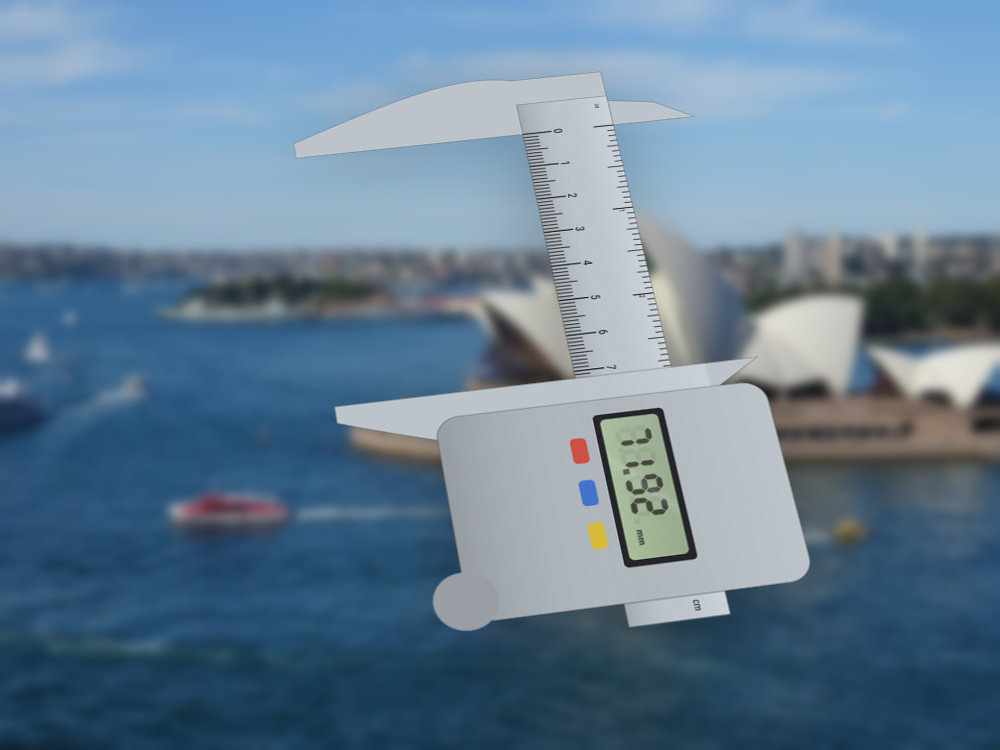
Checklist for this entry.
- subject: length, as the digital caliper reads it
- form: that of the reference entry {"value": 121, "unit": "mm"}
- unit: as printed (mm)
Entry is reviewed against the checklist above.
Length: {"value": 71.92, "unit": "mm"}
